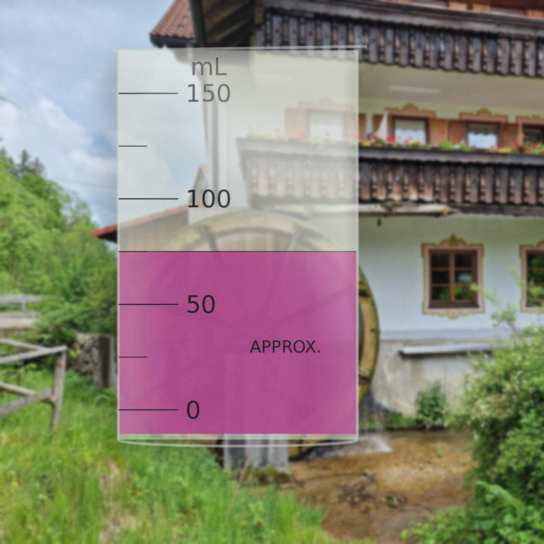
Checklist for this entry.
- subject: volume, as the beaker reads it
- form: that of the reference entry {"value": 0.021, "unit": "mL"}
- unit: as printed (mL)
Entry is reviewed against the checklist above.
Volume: {"value": 75, "unit": "mL"}
